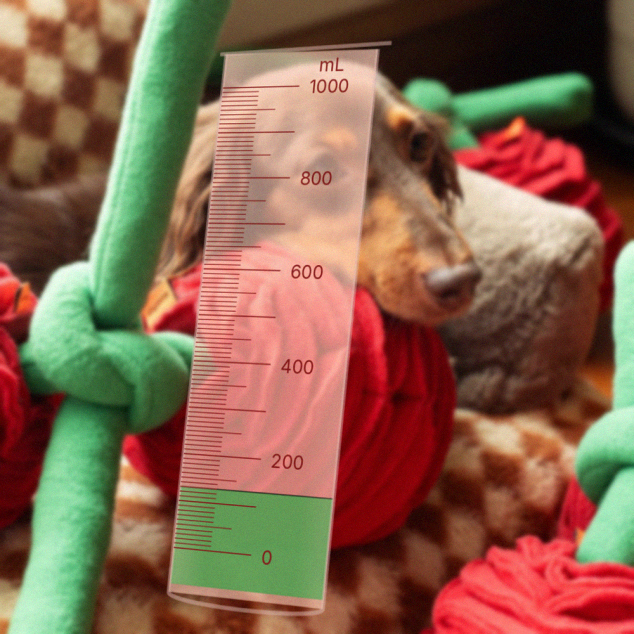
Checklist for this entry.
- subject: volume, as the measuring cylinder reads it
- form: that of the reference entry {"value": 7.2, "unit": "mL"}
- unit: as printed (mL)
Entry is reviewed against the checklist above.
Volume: {"value": 130, "unit": "mL"}
